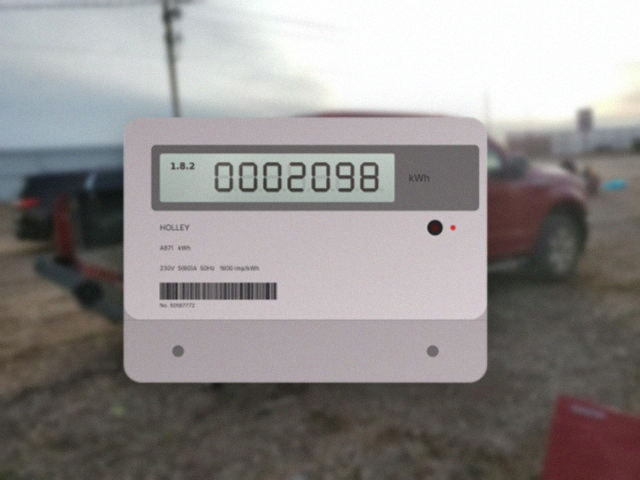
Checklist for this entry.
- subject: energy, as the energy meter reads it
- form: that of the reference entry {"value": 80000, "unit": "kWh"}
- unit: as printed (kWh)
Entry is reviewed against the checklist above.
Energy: {"value": 2098, "unit": "kWh"}
